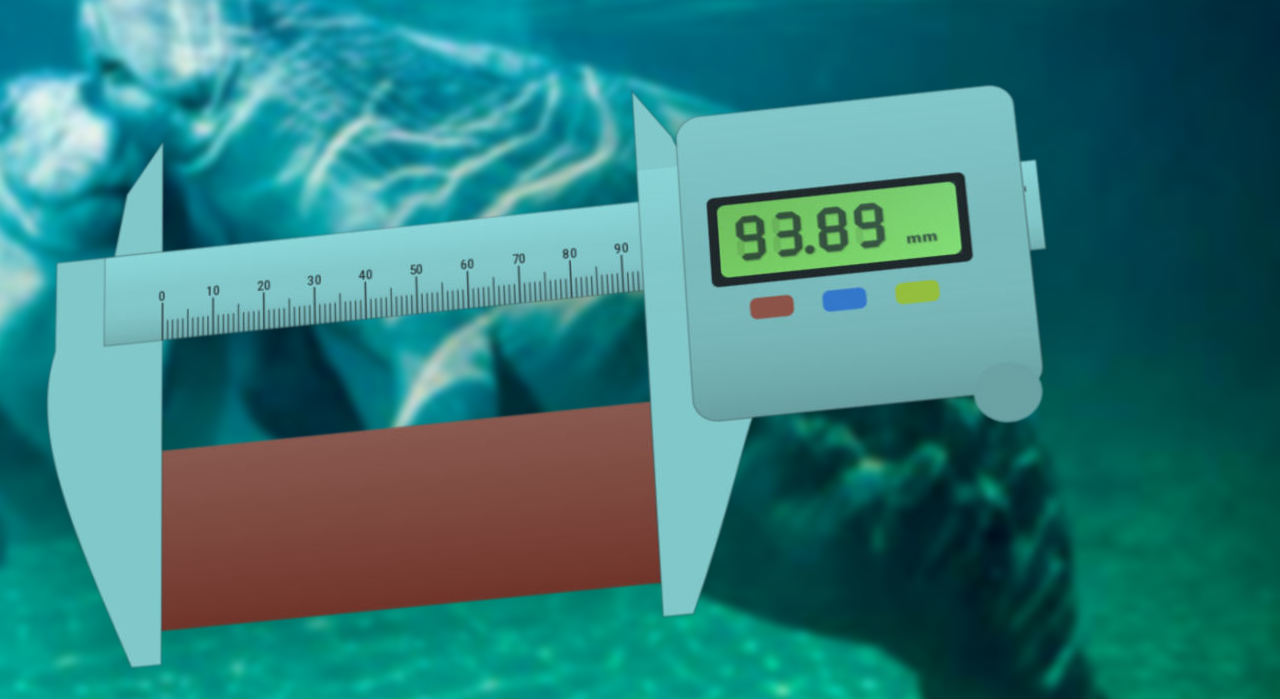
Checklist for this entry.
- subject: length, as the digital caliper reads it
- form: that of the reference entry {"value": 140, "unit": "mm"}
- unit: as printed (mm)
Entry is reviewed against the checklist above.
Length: {"value": 93.89, "unit": "mm"}
